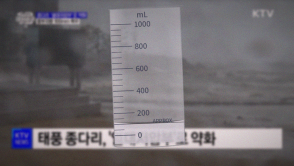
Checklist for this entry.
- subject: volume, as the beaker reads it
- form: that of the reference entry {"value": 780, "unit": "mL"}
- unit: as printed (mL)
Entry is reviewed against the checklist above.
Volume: {"value": 100, "unit": "mL"}
